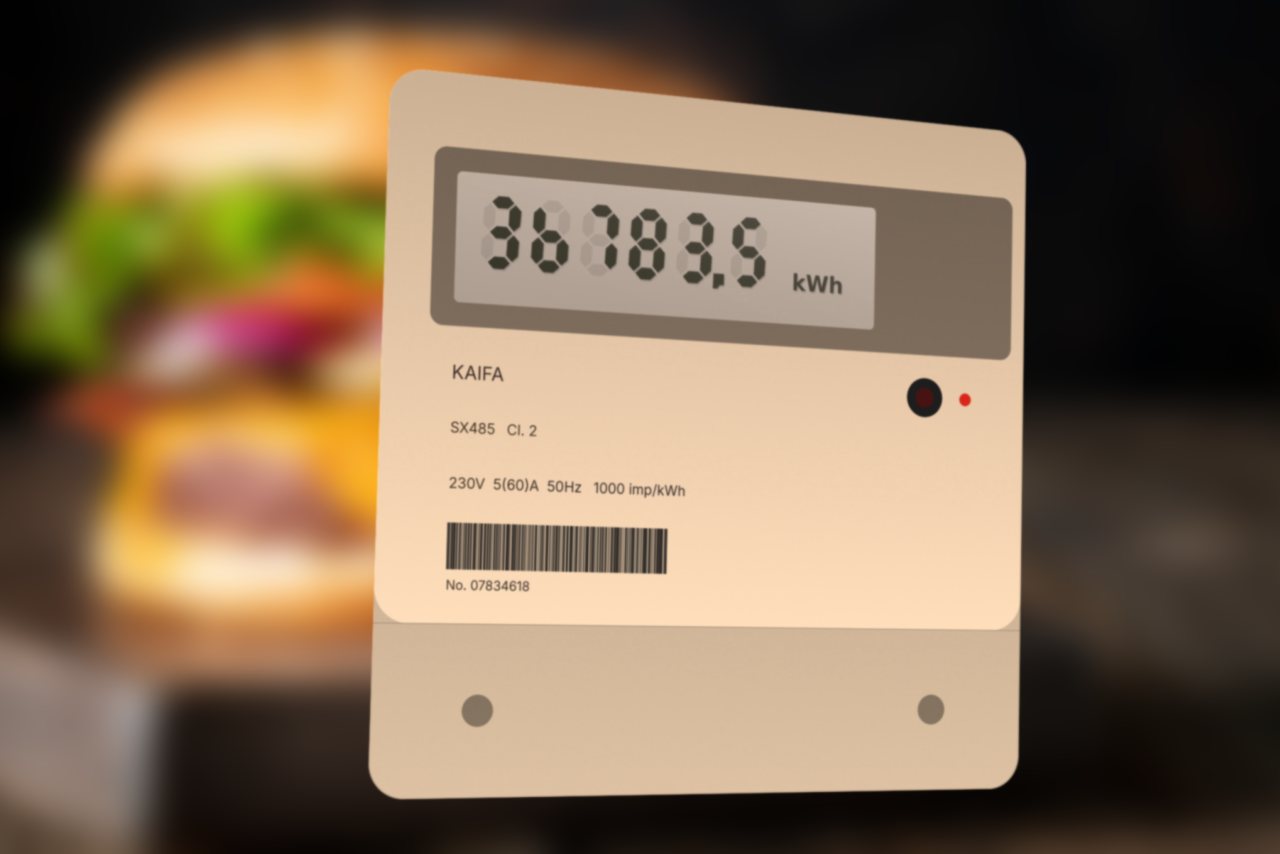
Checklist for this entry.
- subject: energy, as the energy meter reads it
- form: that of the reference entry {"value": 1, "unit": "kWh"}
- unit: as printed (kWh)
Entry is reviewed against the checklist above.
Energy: {"value": 36783.5, "unit": "kWh"}
